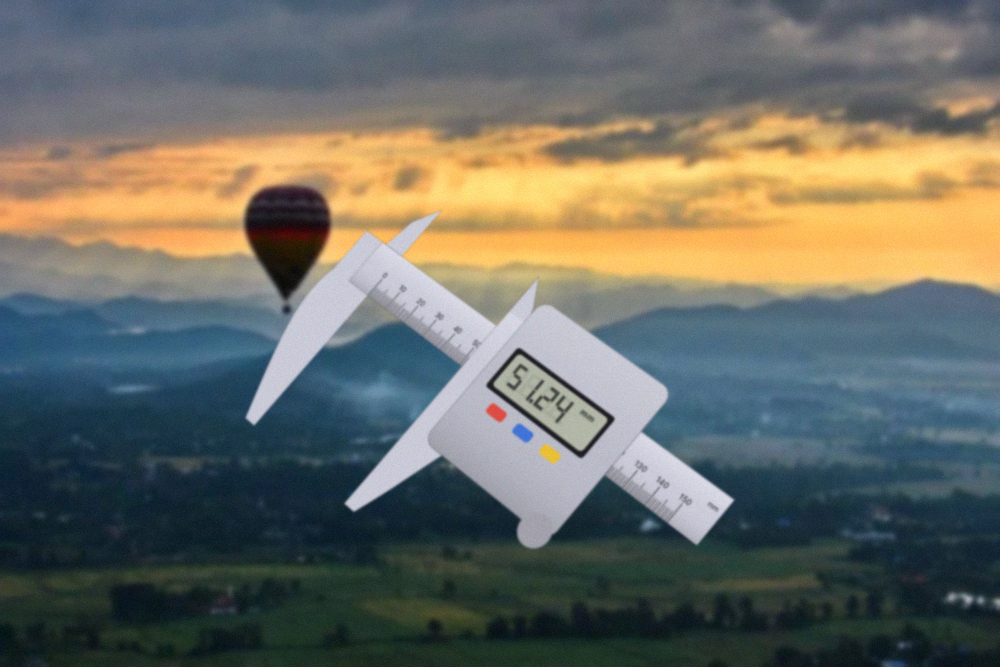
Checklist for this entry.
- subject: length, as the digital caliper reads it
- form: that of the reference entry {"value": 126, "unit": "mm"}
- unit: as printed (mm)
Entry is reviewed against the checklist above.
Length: {"value": 51.24, "unit": "mm"}
